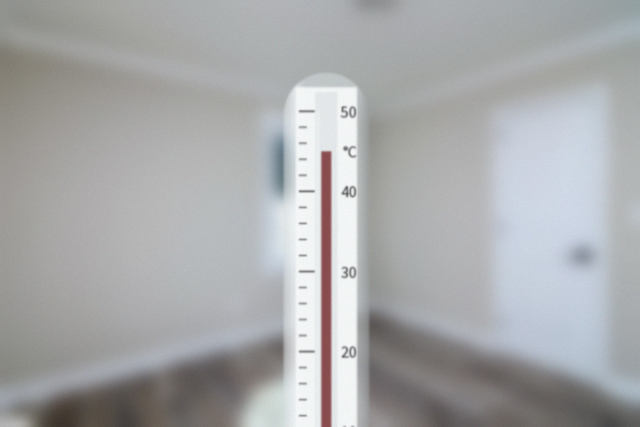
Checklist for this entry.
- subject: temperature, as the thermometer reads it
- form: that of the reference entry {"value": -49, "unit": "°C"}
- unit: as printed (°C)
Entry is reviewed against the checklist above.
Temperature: {"value": 45, "unit": "°C"}
